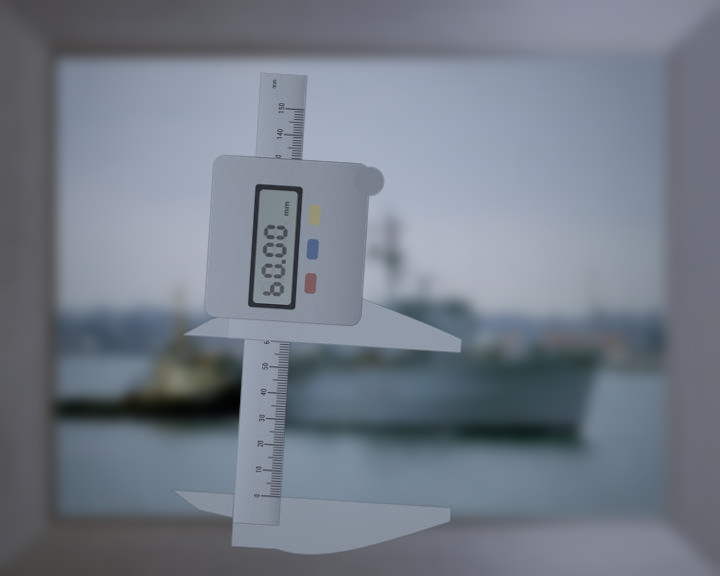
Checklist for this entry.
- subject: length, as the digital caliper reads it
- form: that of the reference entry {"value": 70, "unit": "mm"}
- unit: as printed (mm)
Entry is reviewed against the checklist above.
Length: {"value": 60.00, "unit": "mm"}
